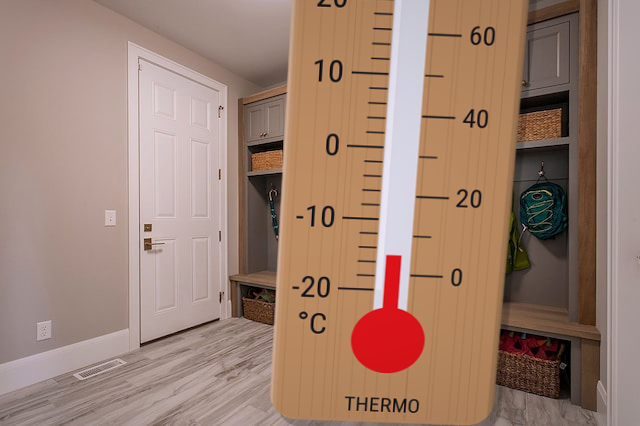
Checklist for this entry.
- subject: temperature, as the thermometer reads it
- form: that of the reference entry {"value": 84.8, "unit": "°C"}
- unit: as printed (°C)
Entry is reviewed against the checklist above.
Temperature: {"value": -15, "unit": "°C"}
